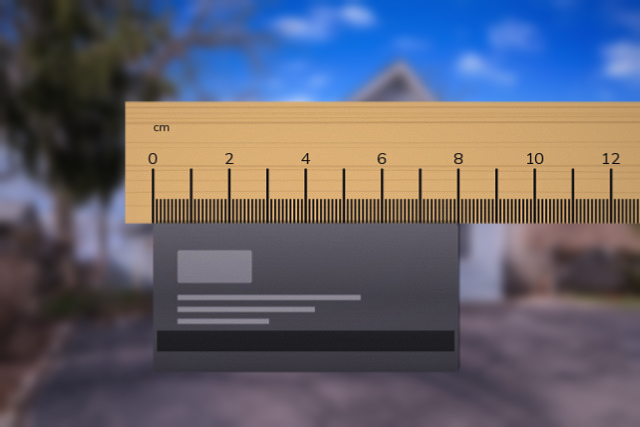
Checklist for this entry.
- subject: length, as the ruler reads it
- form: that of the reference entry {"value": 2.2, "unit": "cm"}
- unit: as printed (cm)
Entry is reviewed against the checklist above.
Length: {"value": 8, "unit": "cm"}
